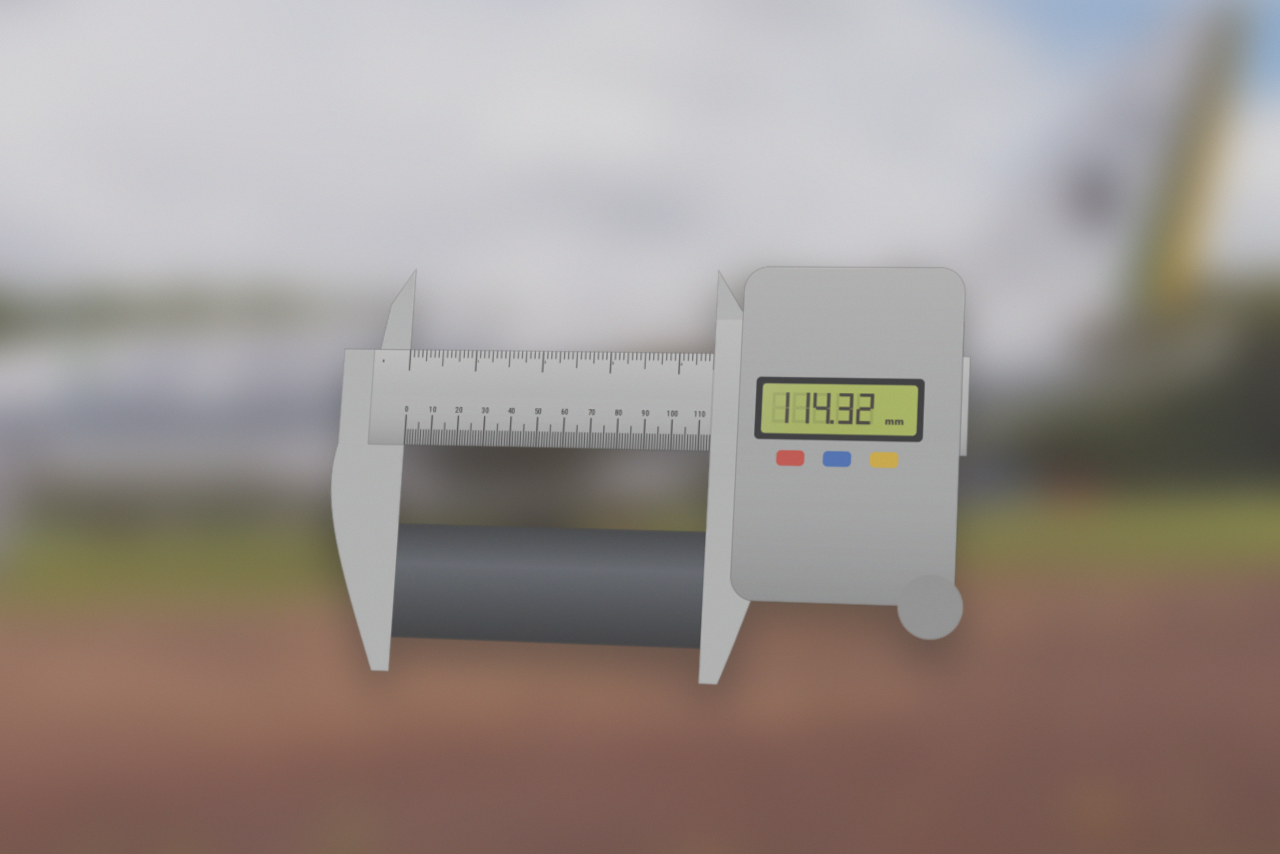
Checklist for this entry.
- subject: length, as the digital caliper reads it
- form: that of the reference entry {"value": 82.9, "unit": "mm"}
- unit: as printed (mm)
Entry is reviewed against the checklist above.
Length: {"value": 114.32, "unit": "mm"}
